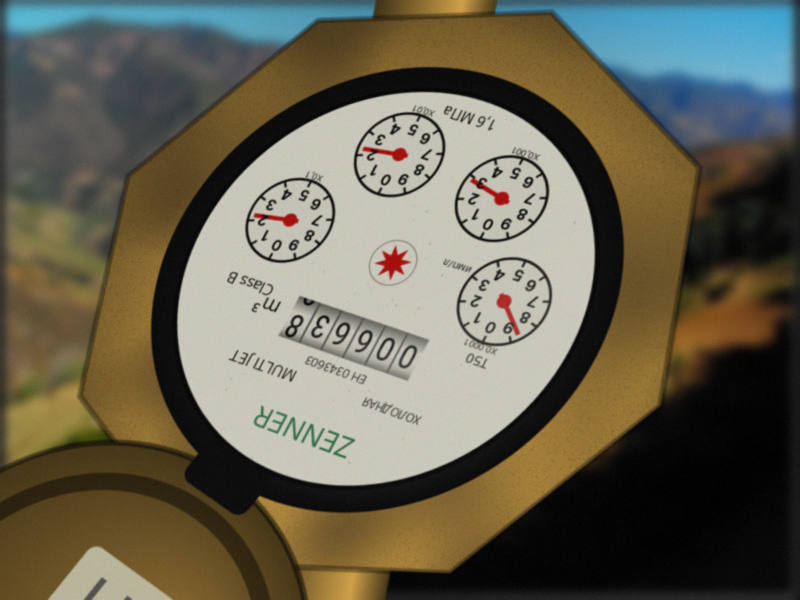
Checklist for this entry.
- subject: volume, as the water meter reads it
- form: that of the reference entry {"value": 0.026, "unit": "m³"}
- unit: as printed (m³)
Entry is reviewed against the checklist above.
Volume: {"value": 6638.2228, "unit": "m³"}
